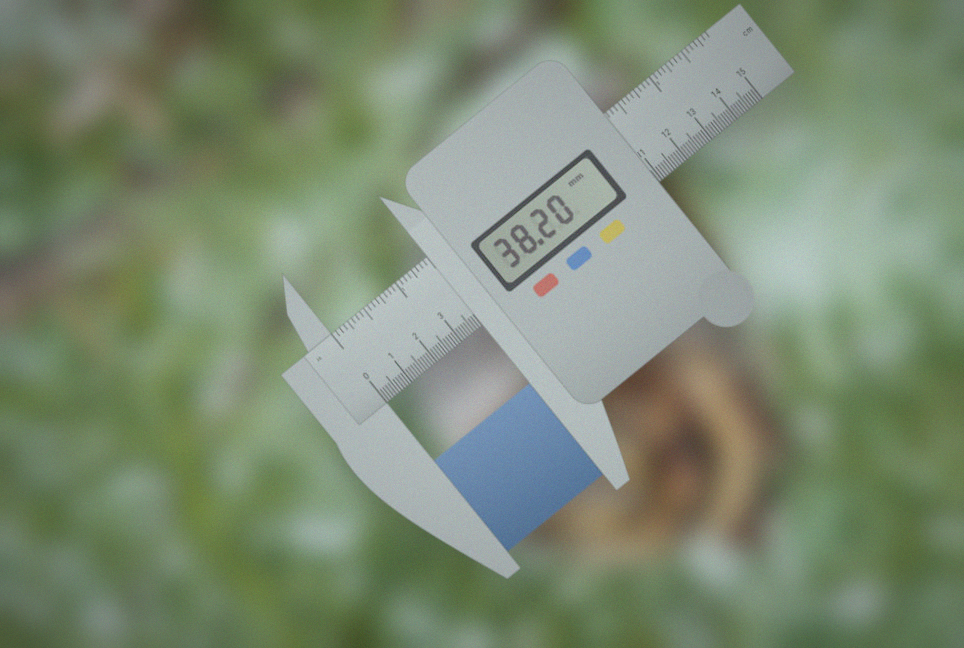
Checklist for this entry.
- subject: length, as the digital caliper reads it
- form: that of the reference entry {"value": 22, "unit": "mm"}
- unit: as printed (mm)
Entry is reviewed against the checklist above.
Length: {"value": 38.20, "unit": "mm"}
